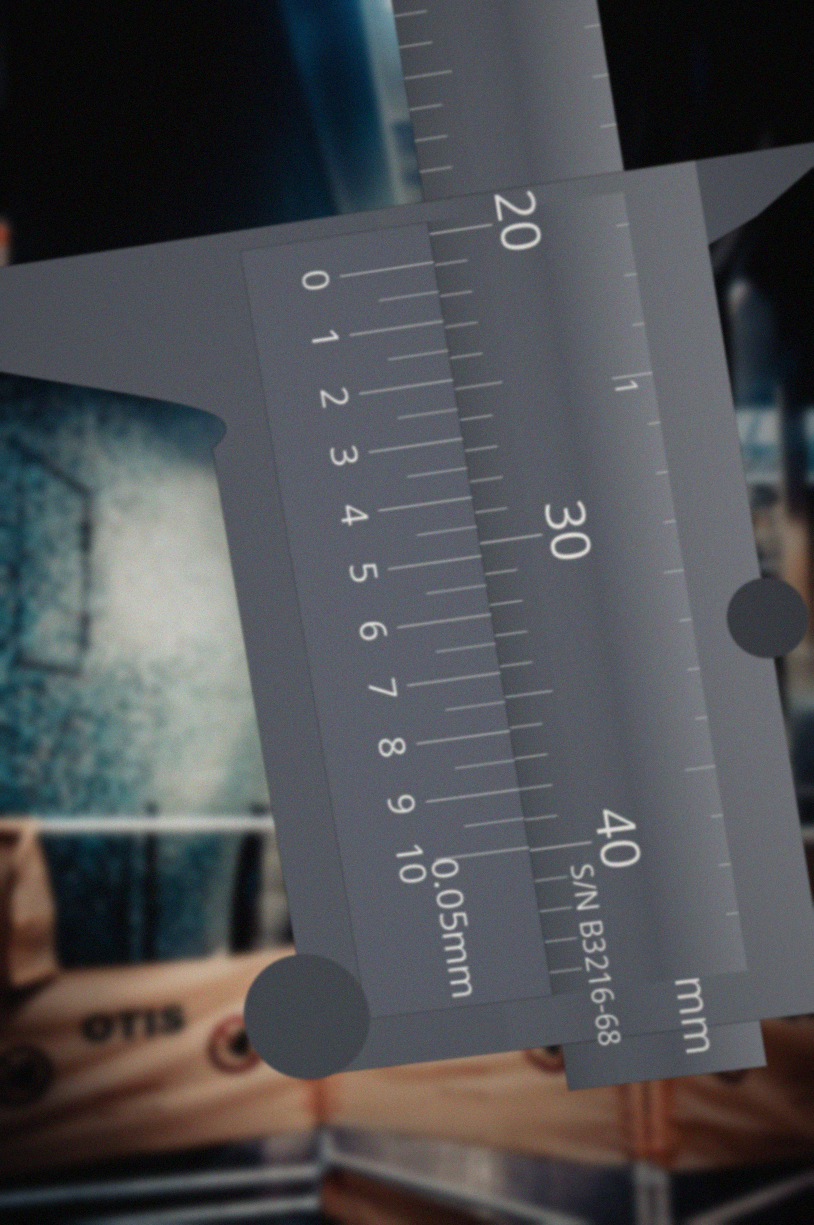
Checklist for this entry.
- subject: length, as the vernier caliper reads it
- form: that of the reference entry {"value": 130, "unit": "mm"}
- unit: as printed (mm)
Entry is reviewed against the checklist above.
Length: {"value": 20.90, "unit": "mm"}
